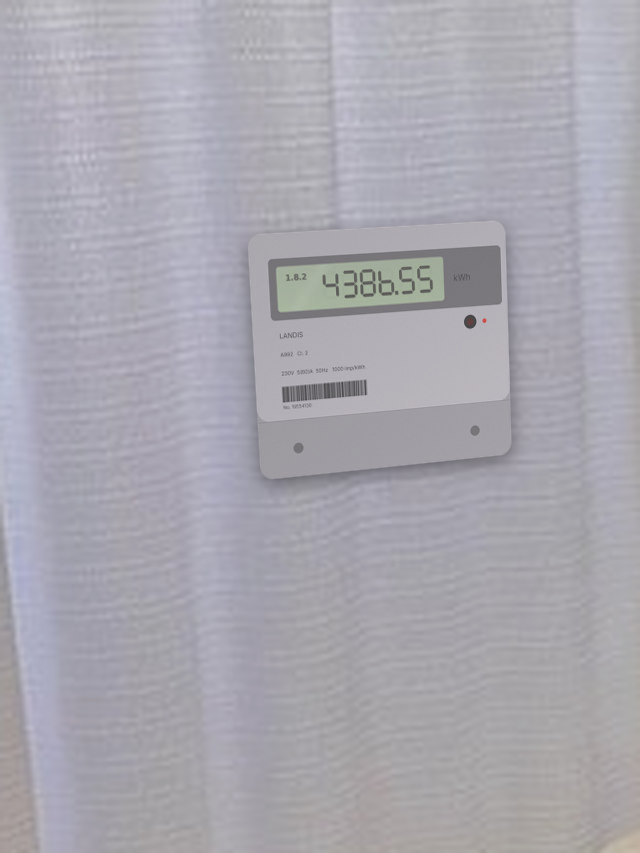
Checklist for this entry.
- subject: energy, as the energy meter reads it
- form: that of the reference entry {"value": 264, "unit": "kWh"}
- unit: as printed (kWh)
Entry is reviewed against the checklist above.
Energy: {"value": 4386.55, "unit": "kWh"}
